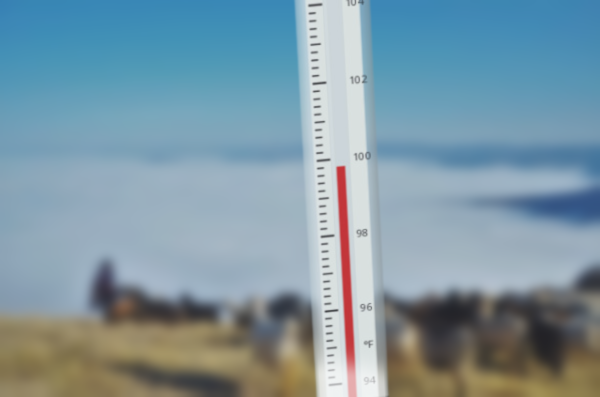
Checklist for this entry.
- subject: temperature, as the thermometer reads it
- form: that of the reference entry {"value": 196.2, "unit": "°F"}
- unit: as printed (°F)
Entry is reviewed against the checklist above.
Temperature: {"value": 99.8, "unit": "°F"}
